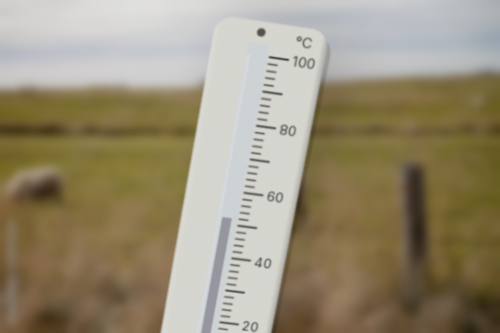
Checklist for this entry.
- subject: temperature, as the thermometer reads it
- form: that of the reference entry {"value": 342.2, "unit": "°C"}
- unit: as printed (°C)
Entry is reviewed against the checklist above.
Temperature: {"value": 52, "unit": "°C"}
